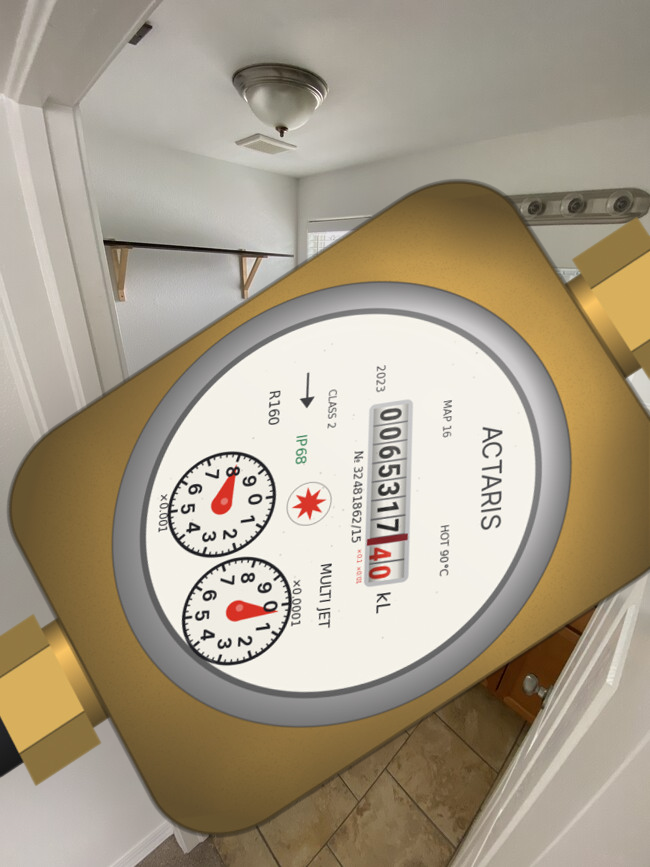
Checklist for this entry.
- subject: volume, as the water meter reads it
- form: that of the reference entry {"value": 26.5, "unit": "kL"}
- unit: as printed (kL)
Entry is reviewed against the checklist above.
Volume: {"value": 65317.3980, "unit": "kL"}
